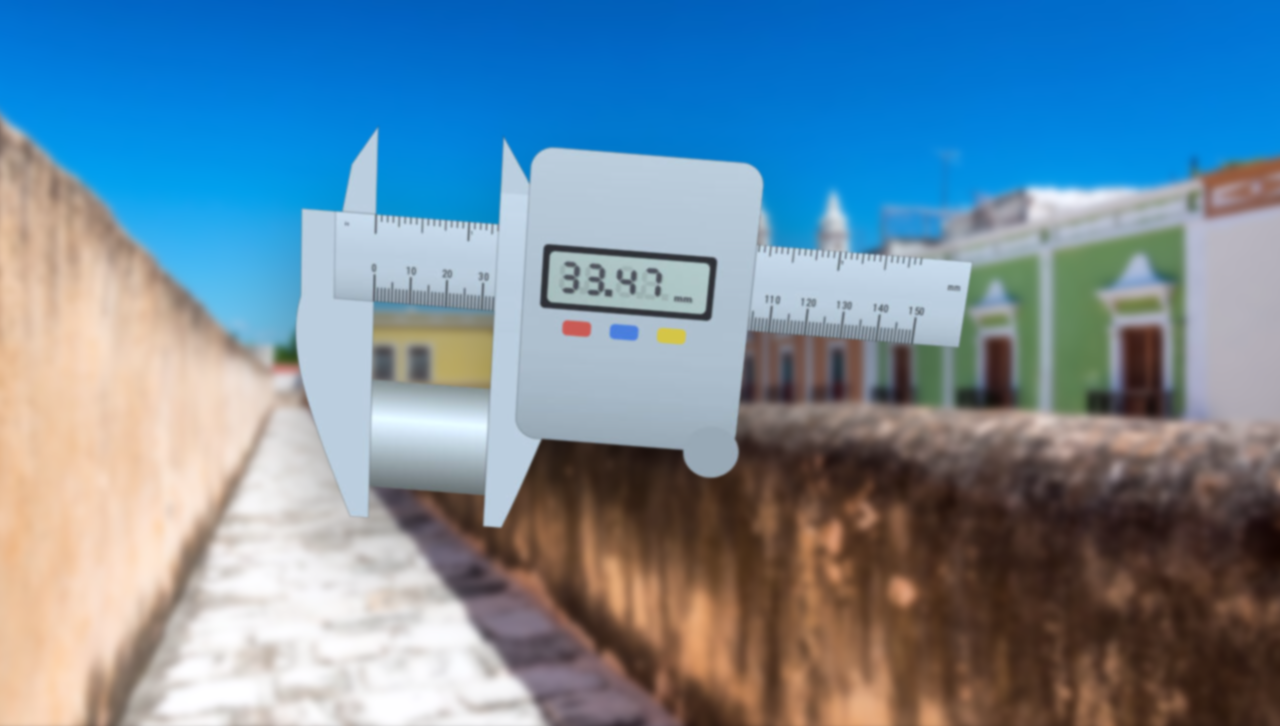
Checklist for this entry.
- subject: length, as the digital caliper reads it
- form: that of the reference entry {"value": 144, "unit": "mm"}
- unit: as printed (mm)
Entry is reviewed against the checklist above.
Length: {"value": 33.47, "unit": "mm"}
